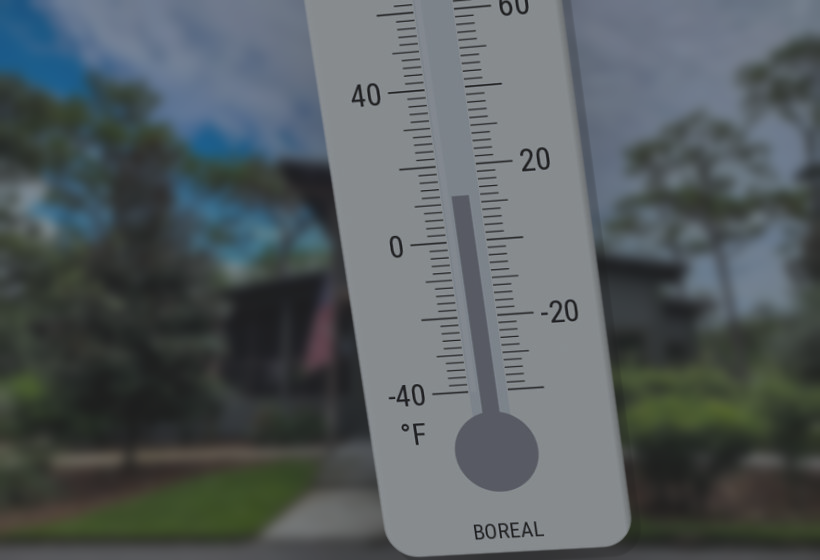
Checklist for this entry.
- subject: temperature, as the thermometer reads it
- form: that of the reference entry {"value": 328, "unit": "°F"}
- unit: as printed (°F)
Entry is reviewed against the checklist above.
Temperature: {"value": 12, "unit": "°F"}
